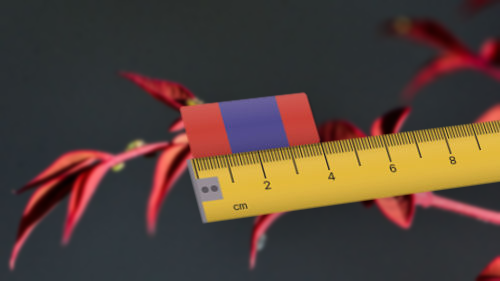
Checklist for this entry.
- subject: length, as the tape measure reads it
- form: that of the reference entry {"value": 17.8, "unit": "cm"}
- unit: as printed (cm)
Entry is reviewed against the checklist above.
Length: {"value": 4, "unit": "cm"}
